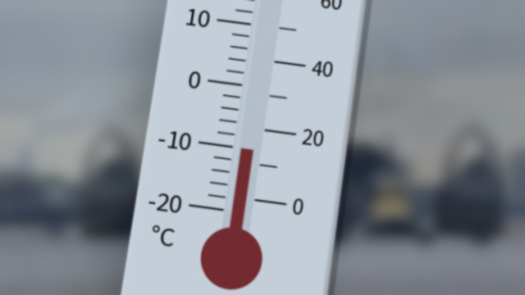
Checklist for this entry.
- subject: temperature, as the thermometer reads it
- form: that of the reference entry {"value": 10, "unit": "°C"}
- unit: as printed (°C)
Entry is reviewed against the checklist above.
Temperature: {"value": -10, "unit": "°C"}
